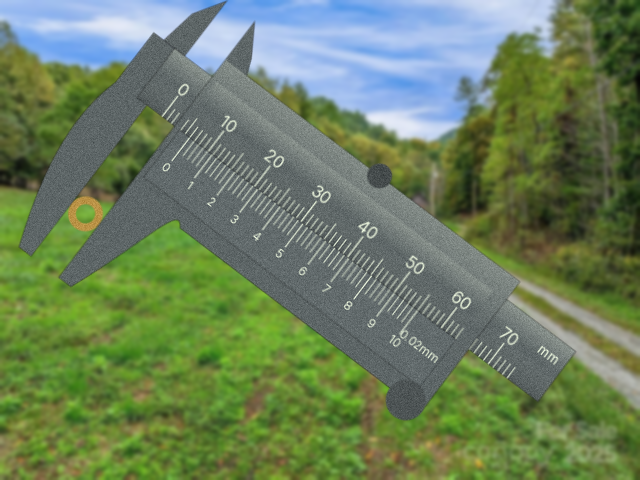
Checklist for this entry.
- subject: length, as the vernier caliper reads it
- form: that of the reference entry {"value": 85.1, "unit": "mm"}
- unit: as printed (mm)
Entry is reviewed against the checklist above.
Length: {"value": 6.0, "unit": "mm"}
